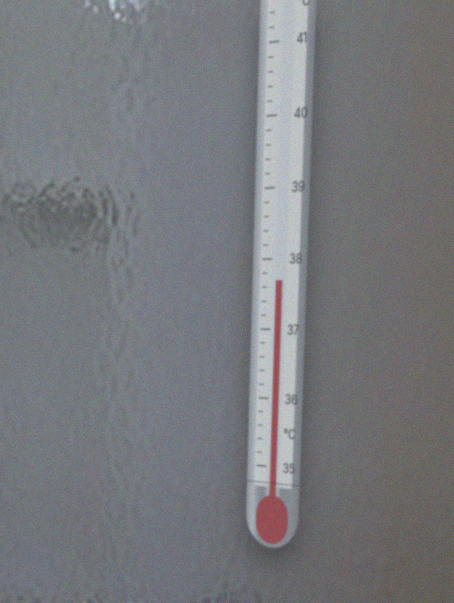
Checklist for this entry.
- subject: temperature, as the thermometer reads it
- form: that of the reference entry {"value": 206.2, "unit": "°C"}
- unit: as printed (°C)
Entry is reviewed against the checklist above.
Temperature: {"value": 37.7, "unit": "°C"}
